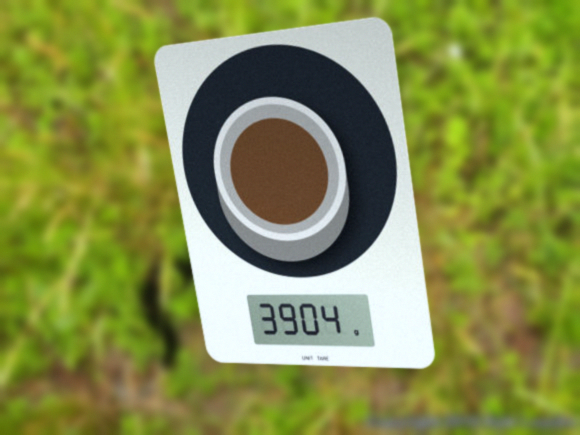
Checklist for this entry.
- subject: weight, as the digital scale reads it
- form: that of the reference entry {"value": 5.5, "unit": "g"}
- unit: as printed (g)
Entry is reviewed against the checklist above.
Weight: {"value": 3904, "unit": "g"}
